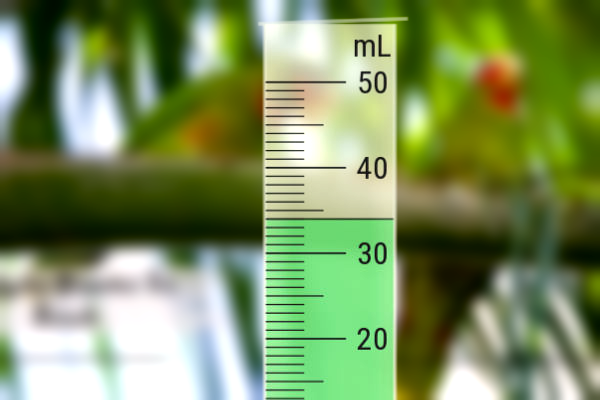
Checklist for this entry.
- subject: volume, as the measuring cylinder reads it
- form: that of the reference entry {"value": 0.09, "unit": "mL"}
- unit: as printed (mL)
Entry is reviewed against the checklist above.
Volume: {"value": 34, "unit": "mL"}
